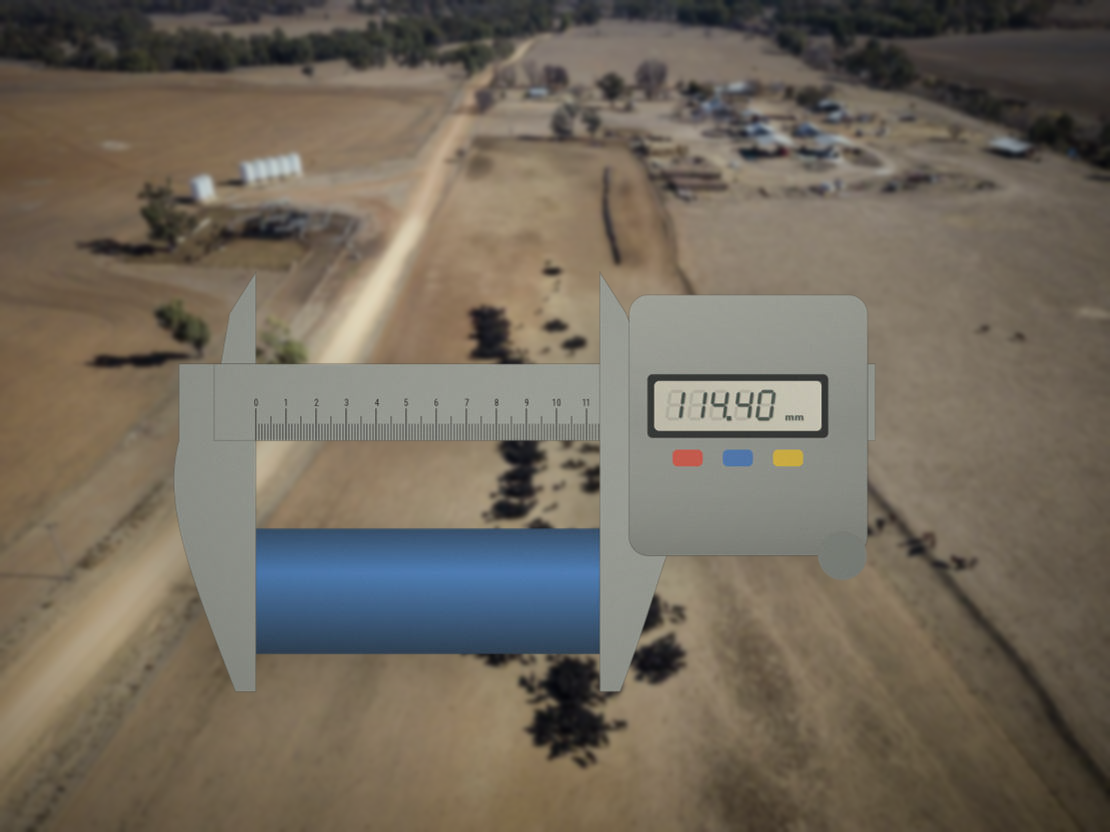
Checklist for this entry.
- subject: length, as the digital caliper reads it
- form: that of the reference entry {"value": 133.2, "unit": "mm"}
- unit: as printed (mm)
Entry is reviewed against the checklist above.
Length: {"value": 114.40, "unit": "mm"}
